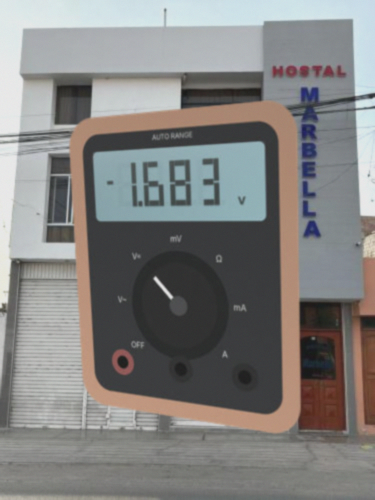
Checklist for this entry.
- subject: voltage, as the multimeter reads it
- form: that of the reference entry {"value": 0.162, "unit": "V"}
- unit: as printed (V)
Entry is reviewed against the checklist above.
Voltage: {"value": -1.683, "unit": "V"}
